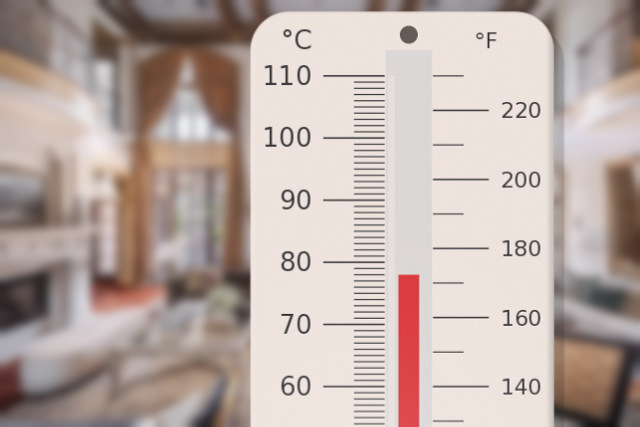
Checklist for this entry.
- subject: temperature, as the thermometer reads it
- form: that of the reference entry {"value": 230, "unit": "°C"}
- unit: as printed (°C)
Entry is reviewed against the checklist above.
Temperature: {"value": 78, "unit": "°C"}
